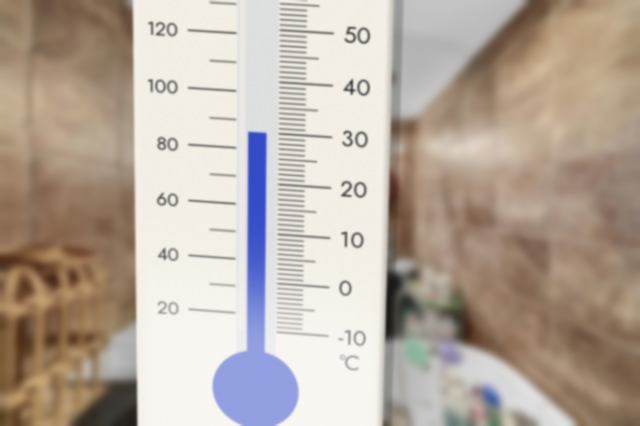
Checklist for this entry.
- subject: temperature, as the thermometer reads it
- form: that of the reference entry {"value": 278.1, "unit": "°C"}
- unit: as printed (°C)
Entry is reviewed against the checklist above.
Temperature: {"value": 30, "unit": "°C"}
